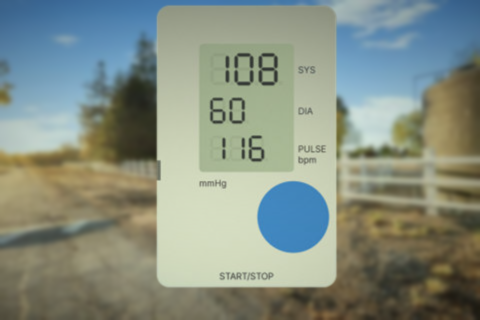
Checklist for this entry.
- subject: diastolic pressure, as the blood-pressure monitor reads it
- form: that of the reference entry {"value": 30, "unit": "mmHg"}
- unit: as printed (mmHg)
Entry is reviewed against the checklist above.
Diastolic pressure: {"value": 60, "unit": "mmHg"}
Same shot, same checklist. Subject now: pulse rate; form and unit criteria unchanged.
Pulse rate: {"value": 116, "unit": "bpm"}
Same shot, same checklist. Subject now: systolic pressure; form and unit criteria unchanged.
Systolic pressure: {"value": 108, "unit": "mmHg"}
